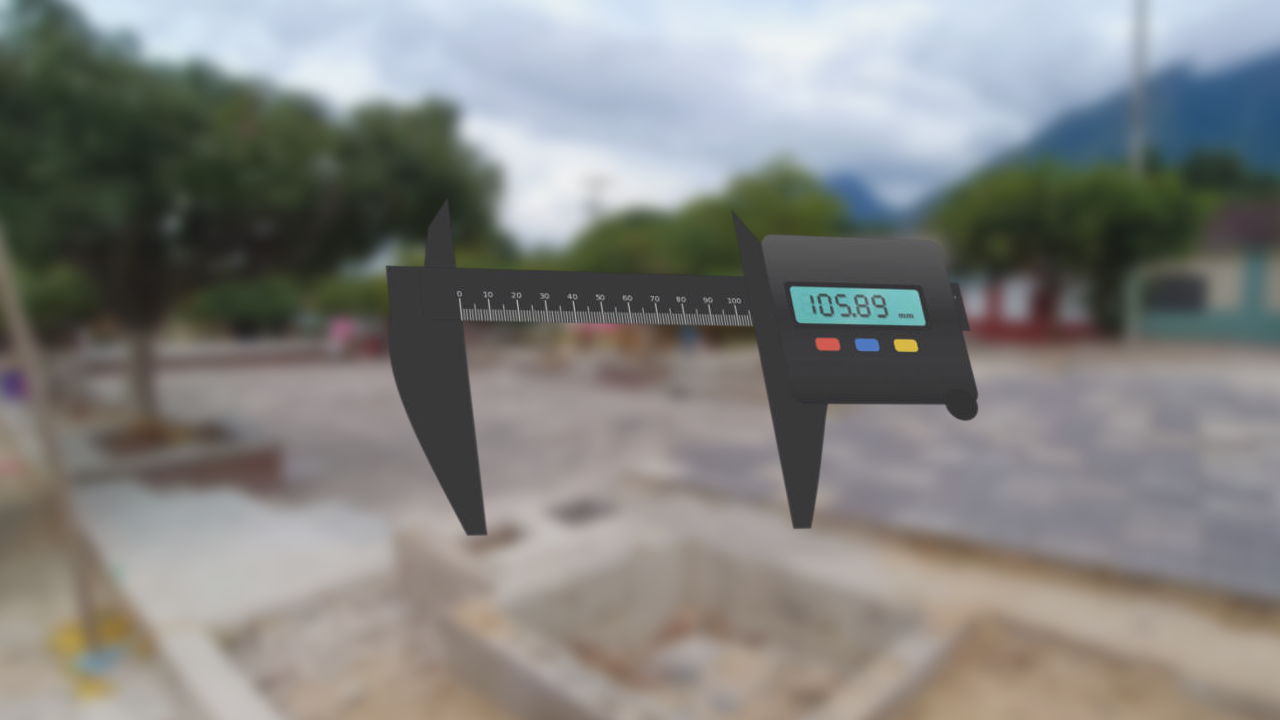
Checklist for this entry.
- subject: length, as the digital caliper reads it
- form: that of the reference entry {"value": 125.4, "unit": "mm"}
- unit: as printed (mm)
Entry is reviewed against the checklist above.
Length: {"value": 105.89, "unit": "mm"}
